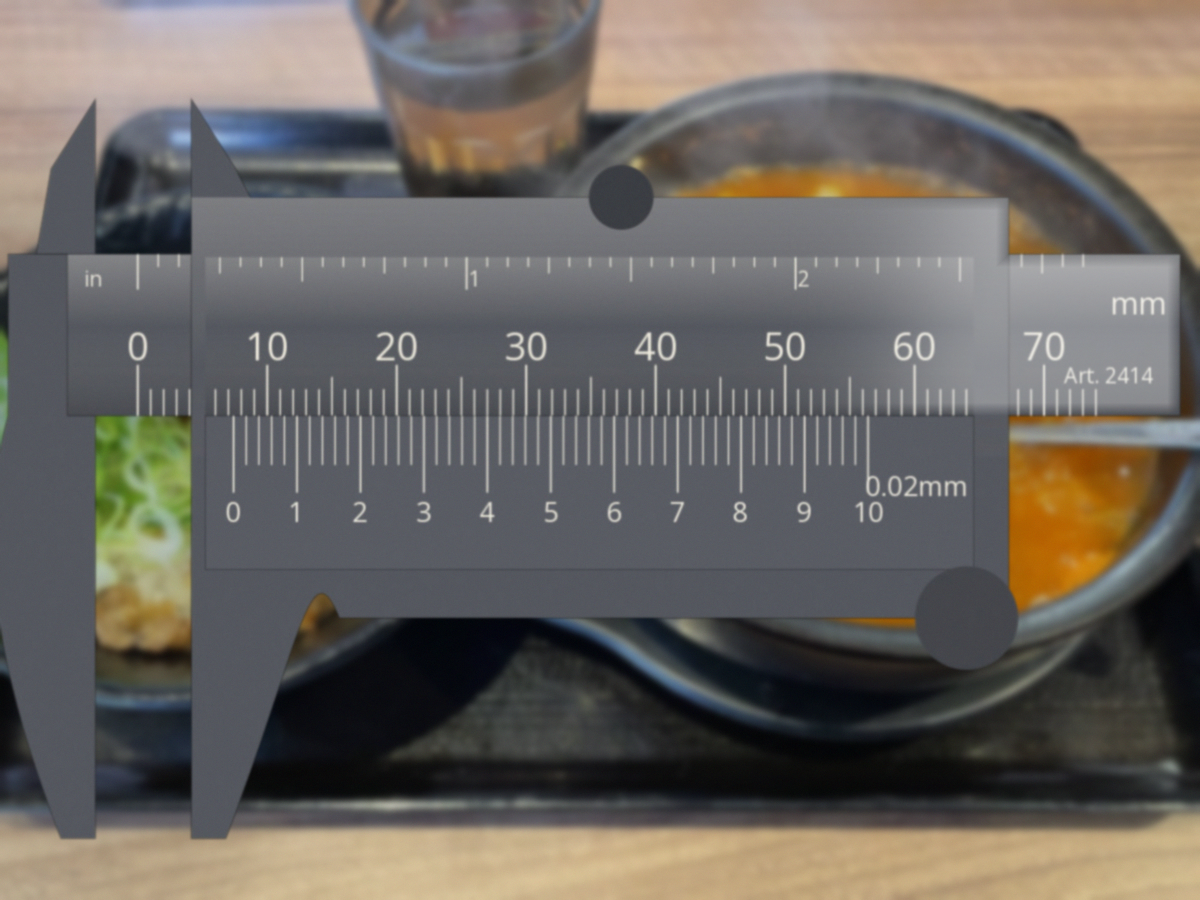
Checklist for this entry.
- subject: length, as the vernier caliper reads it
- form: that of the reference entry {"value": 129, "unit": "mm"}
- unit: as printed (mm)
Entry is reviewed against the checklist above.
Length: {"value": 7.4, "unit": "mm"}
